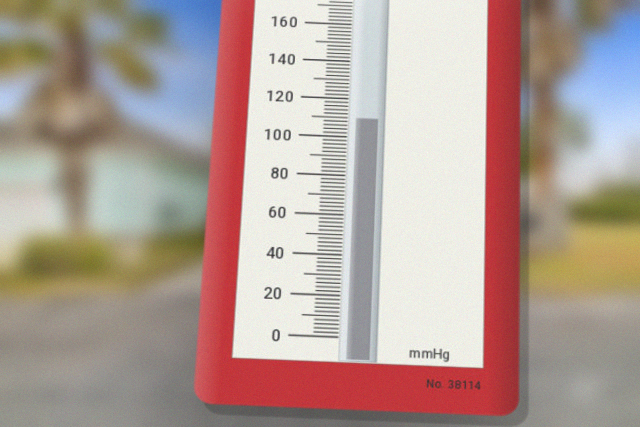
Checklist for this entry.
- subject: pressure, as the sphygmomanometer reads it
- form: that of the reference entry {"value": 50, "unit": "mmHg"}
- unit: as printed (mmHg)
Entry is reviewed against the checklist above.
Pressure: {"value": 110, "unit": "mmHg"}
